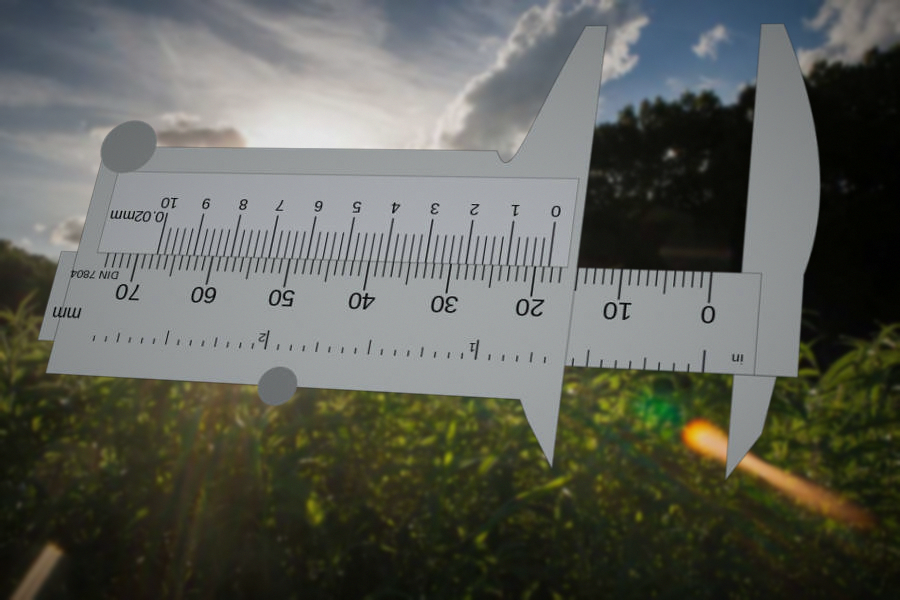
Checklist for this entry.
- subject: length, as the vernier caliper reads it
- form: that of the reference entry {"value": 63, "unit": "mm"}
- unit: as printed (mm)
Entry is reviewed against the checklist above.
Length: {"value": 18.4, "unit": "mm"}
